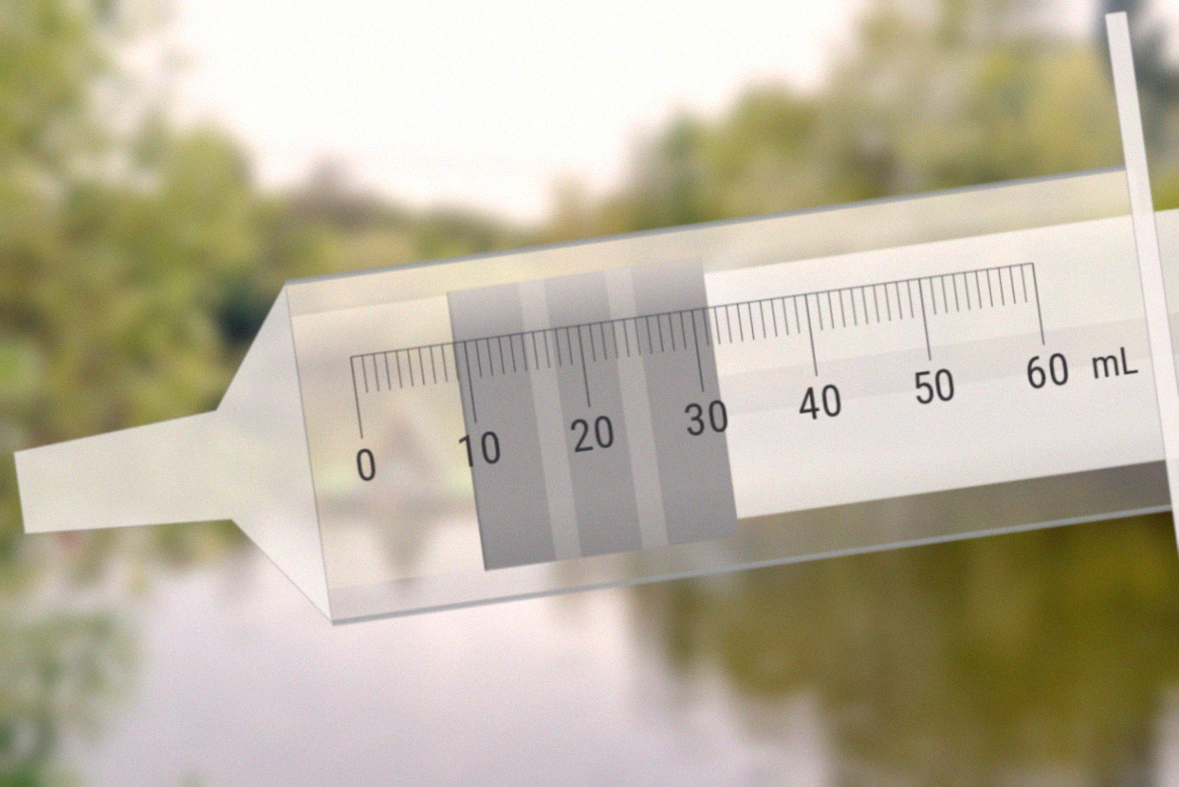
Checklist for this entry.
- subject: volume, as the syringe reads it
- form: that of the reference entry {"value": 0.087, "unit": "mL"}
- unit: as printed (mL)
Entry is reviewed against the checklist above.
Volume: {"value": 9, "unit": "mL"}
